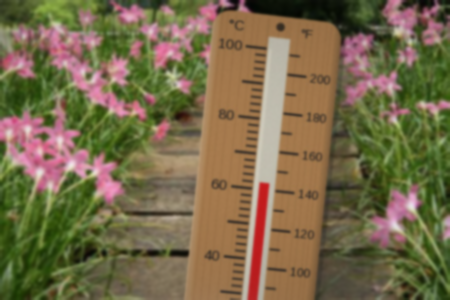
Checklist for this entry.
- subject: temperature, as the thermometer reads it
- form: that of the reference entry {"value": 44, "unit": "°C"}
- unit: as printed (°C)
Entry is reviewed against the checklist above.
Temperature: {"value": 62, "unit": "°C"}
